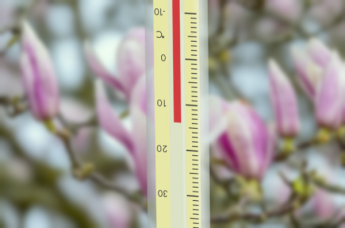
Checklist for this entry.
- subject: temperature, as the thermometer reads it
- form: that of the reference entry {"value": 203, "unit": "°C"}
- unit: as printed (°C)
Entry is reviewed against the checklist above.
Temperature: {"value": 14, "unit": "°C"}
